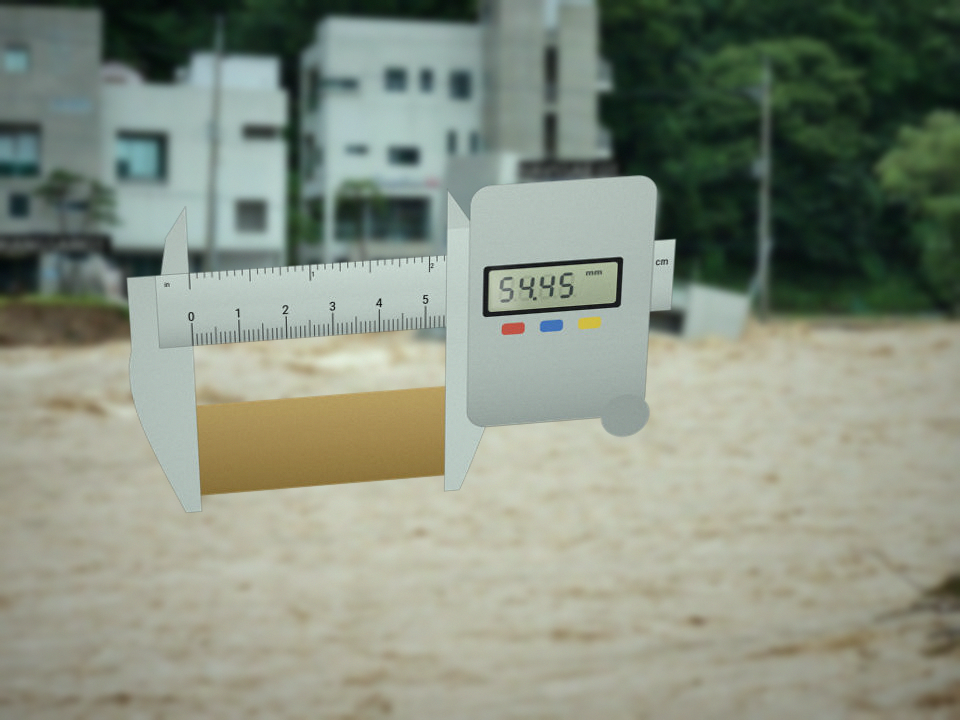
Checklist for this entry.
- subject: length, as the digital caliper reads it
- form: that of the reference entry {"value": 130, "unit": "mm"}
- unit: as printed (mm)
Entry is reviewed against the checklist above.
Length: {"value": 54.45, "unit": "mm"}
